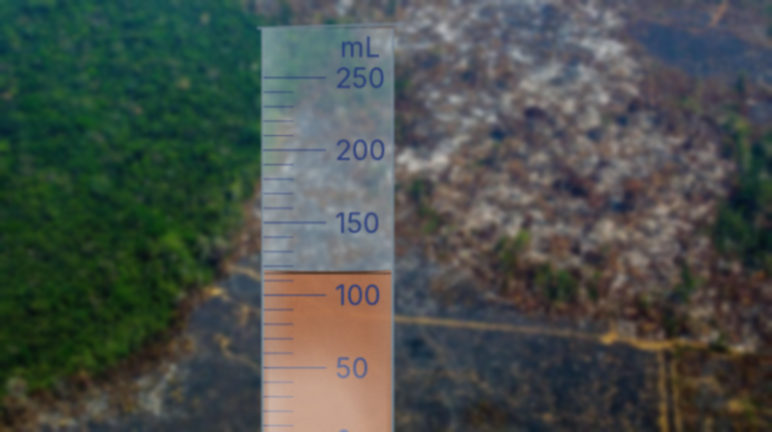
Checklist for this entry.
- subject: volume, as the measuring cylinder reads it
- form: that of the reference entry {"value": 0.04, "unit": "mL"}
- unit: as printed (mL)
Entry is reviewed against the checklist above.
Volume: {"value": 115, "unit": "mL"}
